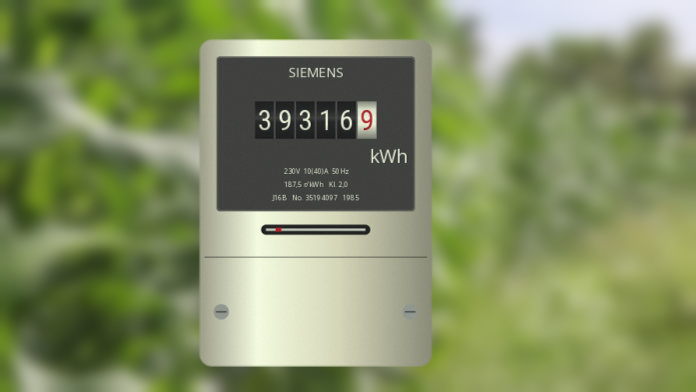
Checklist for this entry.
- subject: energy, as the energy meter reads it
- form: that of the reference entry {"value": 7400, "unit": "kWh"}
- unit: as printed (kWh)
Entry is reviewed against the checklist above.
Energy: {"value": 39316.9, "unit": "kWh"}
